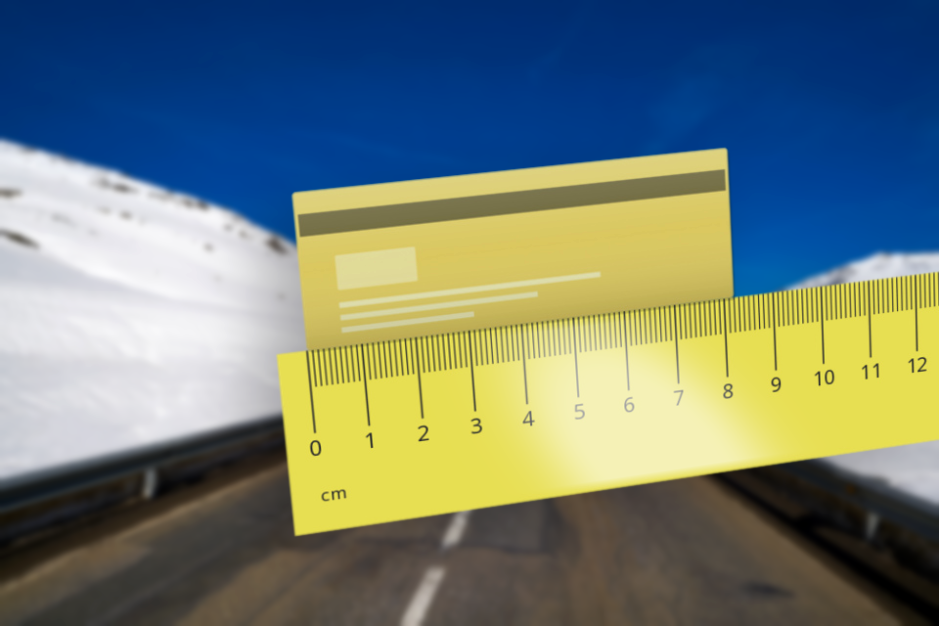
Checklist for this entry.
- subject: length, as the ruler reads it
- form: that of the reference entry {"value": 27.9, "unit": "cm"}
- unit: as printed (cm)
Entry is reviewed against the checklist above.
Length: {"value": 8.2, "unit": "cm"}
